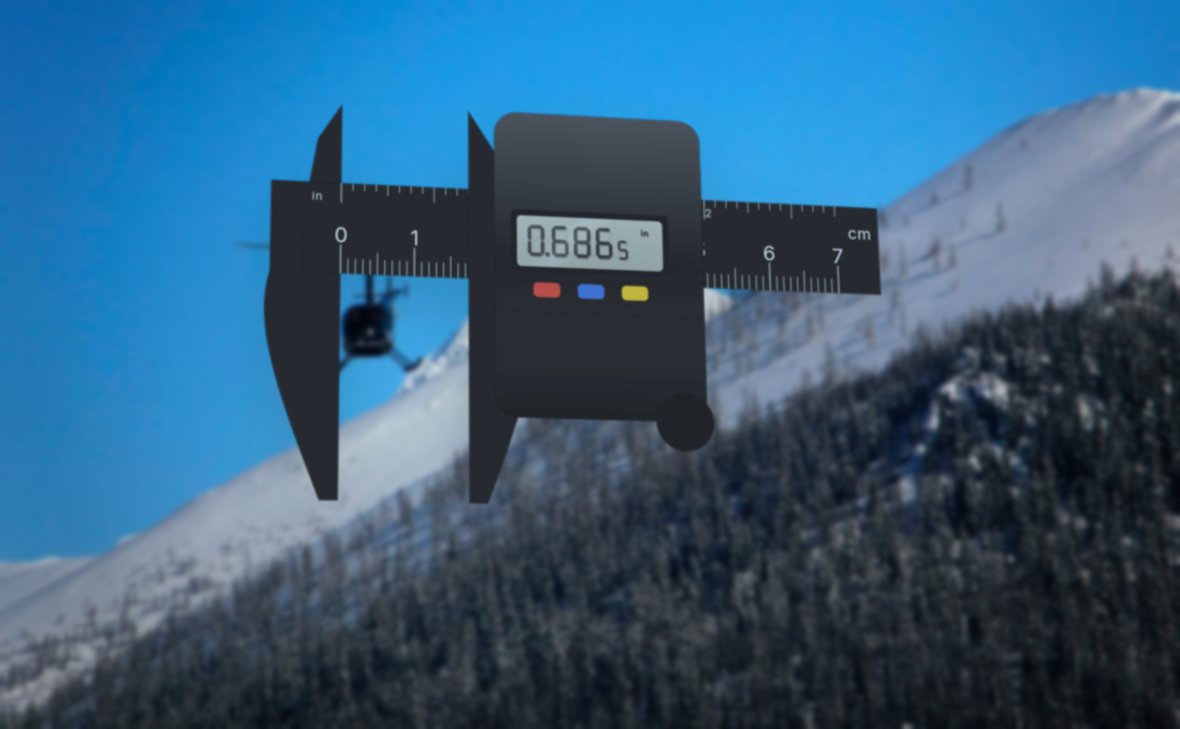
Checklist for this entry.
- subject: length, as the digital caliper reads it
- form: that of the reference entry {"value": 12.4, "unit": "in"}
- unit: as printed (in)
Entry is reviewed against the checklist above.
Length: {"value": 0.6865, "unit": "in"}
